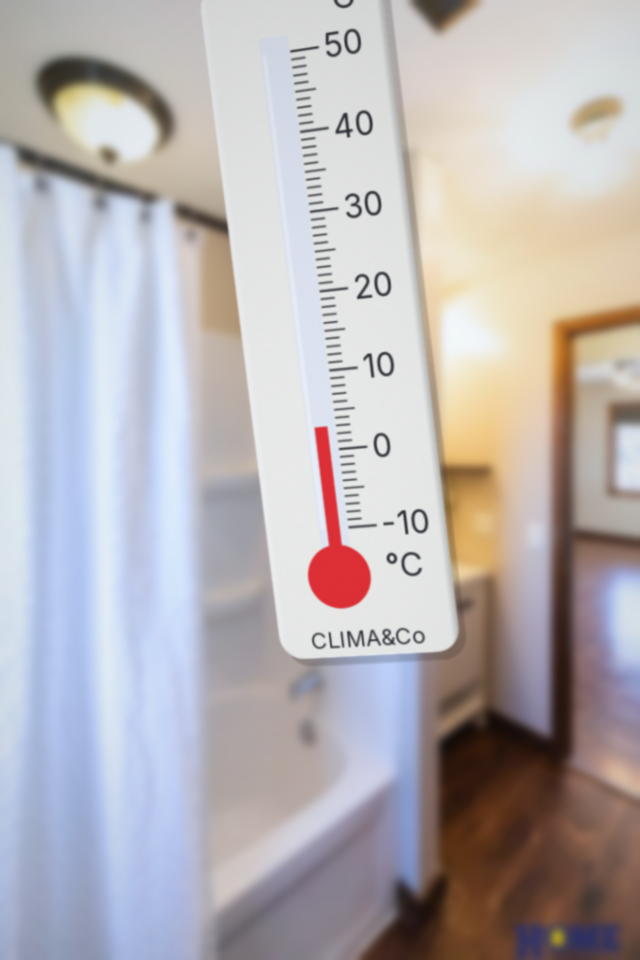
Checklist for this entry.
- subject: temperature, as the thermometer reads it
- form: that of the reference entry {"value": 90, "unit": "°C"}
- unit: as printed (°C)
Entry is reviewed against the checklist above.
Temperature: {"value": 3, "unit": "°C"}
